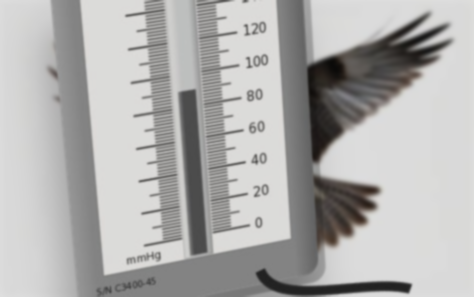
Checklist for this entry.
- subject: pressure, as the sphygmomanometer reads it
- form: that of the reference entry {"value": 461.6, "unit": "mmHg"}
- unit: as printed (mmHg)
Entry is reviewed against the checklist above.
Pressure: {"value": 90, "unit": "mmHg"}
